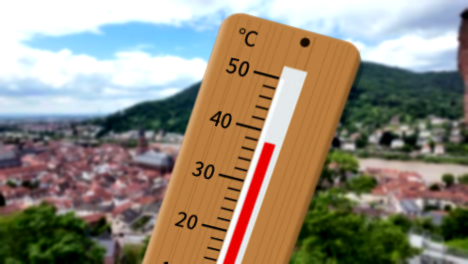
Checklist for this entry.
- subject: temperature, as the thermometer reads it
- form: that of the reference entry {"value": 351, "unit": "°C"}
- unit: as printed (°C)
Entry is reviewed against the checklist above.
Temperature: {"value": 38, "unit": "°C"}
